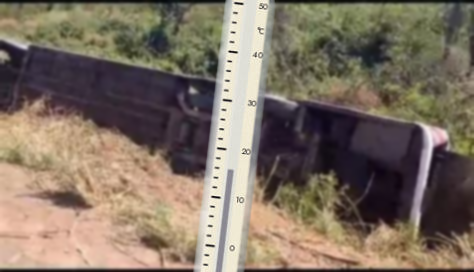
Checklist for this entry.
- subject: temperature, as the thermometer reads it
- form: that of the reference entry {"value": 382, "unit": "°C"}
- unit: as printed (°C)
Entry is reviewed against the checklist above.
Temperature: {"value": 16, "unit": "°C"}
